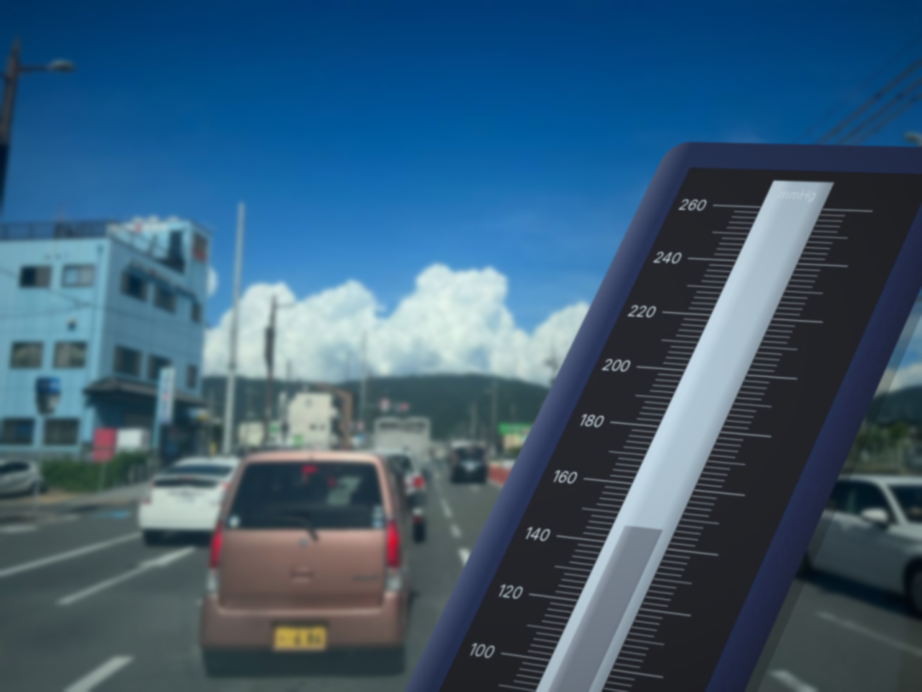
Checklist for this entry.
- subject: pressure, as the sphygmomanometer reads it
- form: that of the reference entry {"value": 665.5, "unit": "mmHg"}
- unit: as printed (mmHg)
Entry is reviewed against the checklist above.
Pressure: {"value": 146, "unit": "mmHg"}
